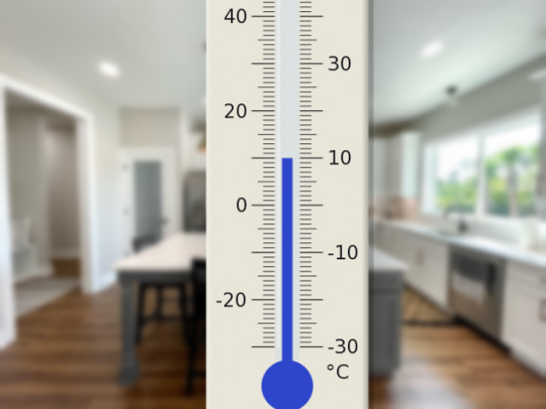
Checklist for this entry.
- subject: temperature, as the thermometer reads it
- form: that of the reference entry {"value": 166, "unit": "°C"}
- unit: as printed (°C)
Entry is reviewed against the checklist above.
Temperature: {"value": 10, "unit": "°C"}
